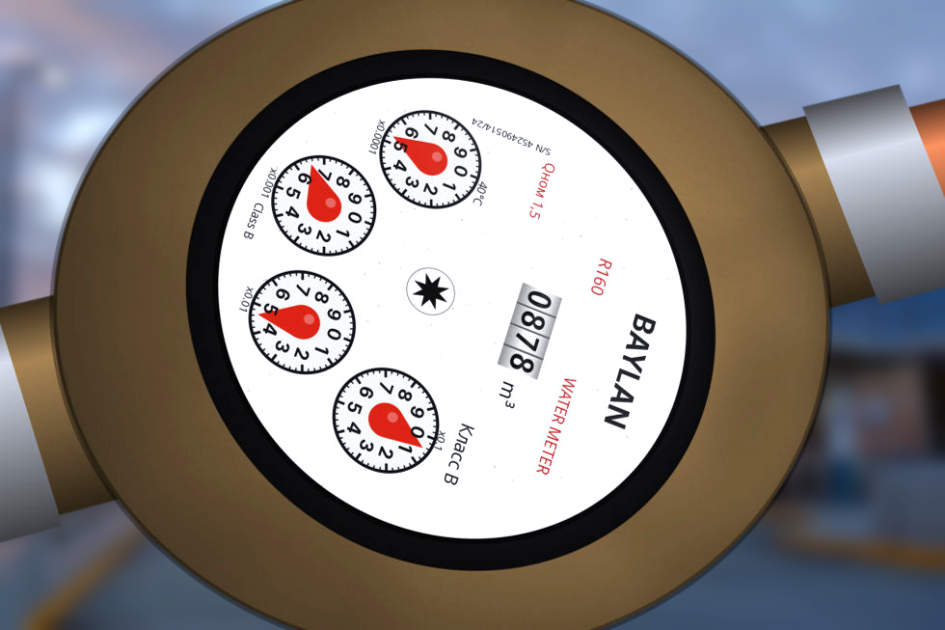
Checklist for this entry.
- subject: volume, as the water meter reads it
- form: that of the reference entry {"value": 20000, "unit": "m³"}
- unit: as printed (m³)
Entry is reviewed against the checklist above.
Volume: {"value": 878.0465, "unit": "m³"}
